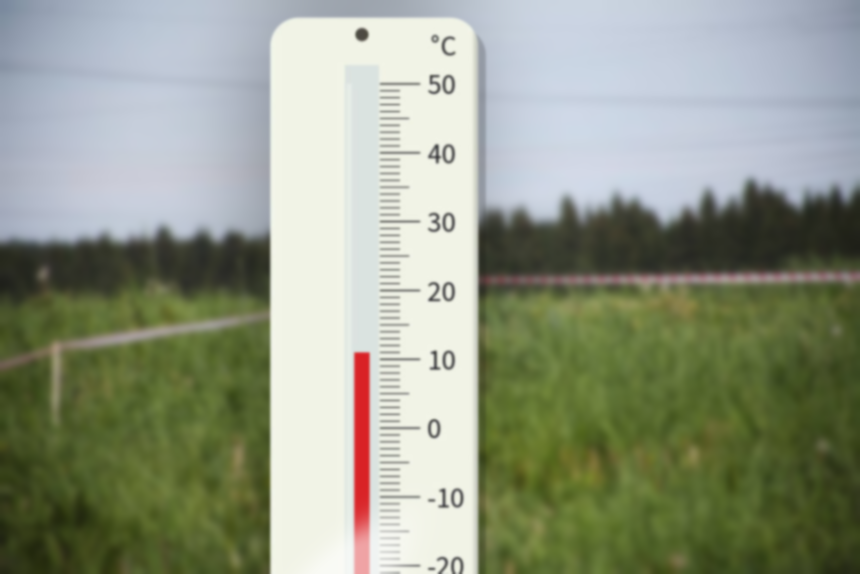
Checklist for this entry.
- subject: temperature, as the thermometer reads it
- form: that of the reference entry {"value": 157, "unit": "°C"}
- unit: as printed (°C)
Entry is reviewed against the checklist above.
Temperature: {"value": 11, "unit": "°C"}
